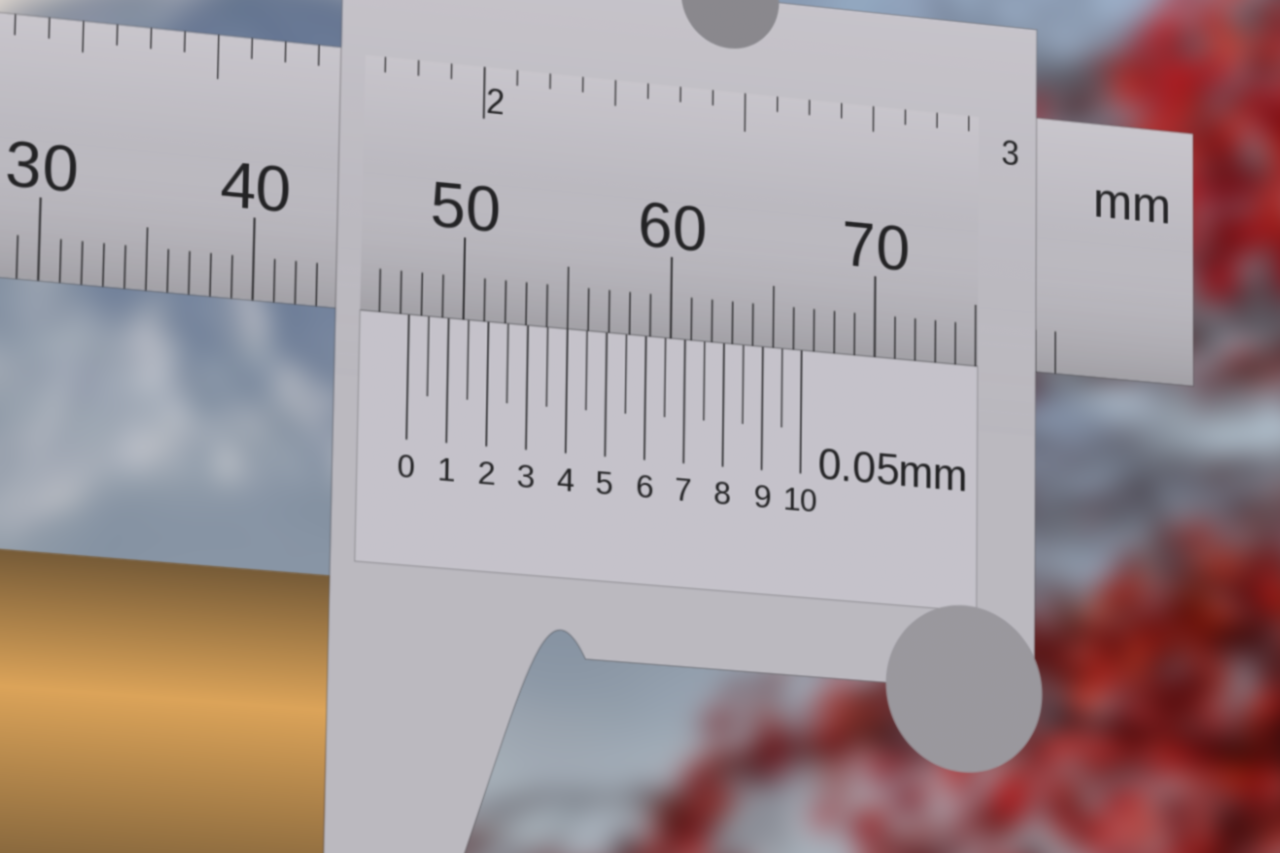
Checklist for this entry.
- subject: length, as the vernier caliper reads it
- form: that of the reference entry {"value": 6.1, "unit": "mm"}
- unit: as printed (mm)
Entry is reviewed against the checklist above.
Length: {"value": 47.4, "unit": "mm"}
